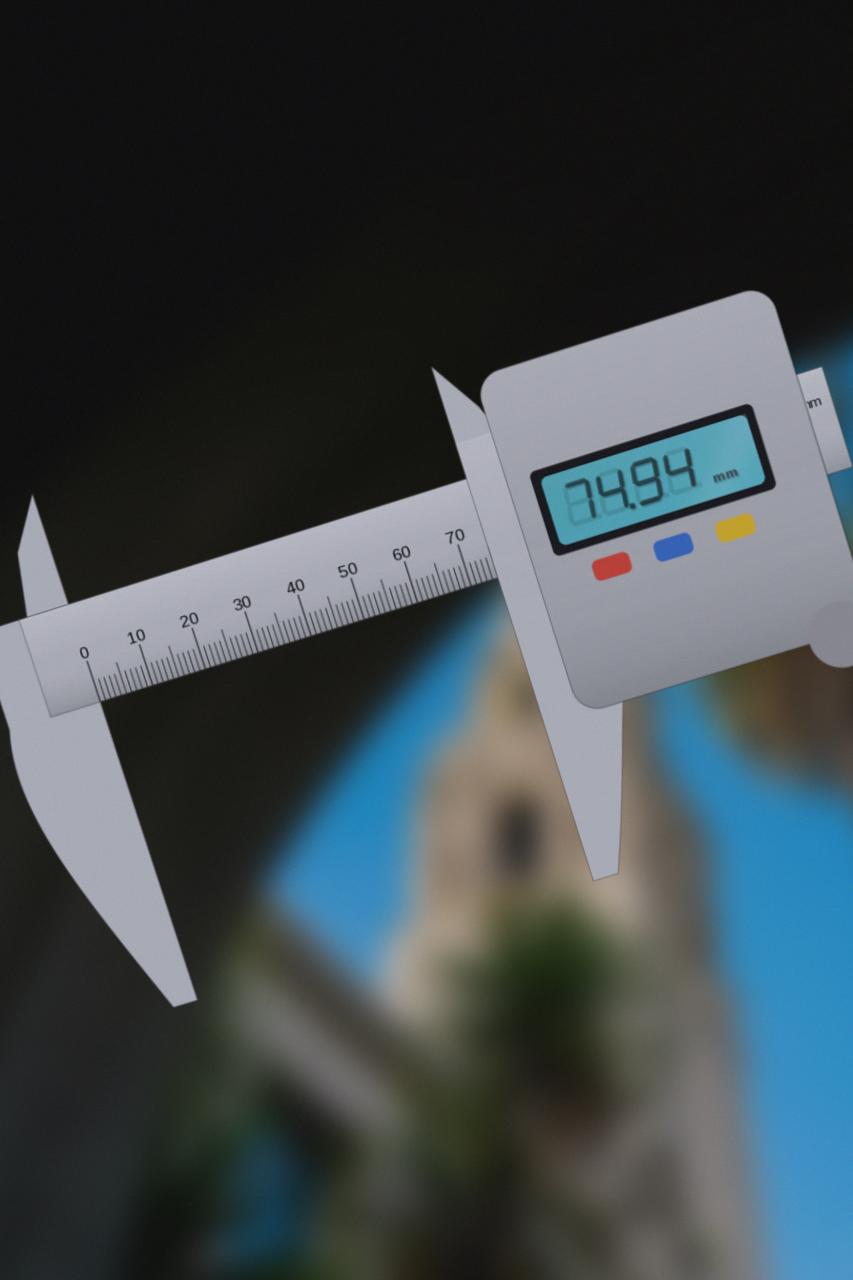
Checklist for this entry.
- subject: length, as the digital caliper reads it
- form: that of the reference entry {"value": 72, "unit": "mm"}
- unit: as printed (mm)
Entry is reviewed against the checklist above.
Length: {"value": 74.94, "unit": "mm"}
